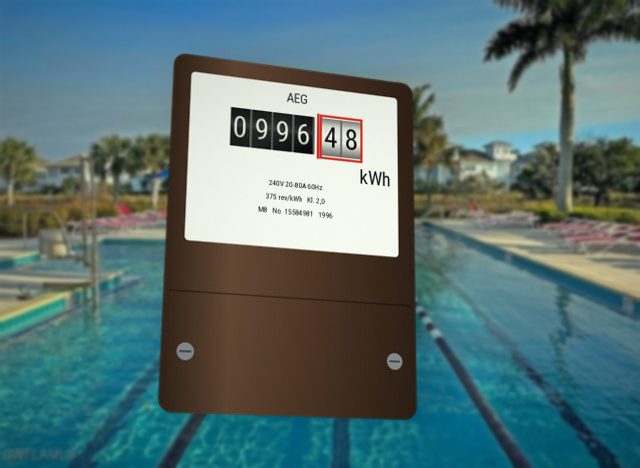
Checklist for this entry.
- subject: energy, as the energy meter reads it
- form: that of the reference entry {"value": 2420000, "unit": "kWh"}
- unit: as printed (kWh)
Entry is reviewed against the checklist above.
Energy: {"value": 996.48, "unit": "kWh"}
